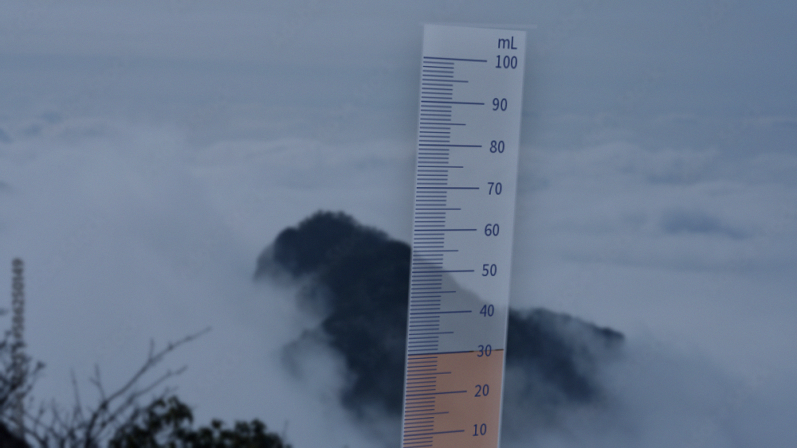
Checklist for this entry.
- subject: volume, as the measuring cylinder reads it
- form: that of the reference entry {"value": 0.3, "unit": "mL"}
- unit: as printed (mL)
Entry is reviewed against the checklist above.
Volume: {"value": 30, "unit": "mL"}
